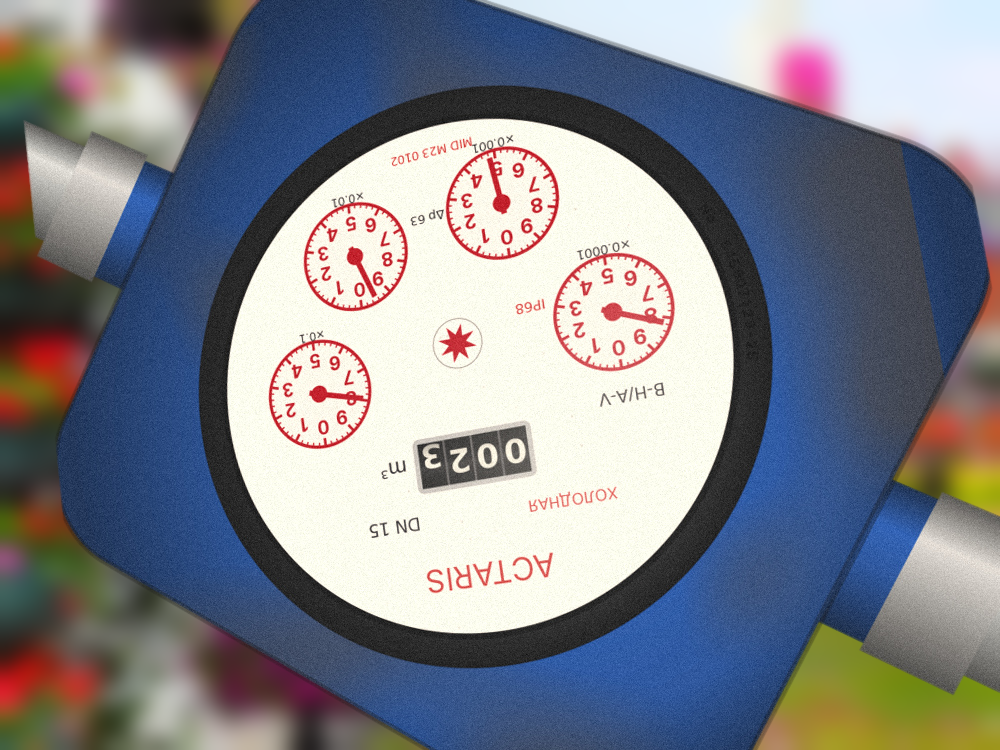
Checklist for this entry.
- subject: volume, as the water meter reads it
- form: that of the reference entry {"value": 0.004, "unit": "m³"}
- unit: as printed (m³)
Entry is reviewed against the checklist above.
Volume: {"value": 22.7948, "unit": "m³"}
